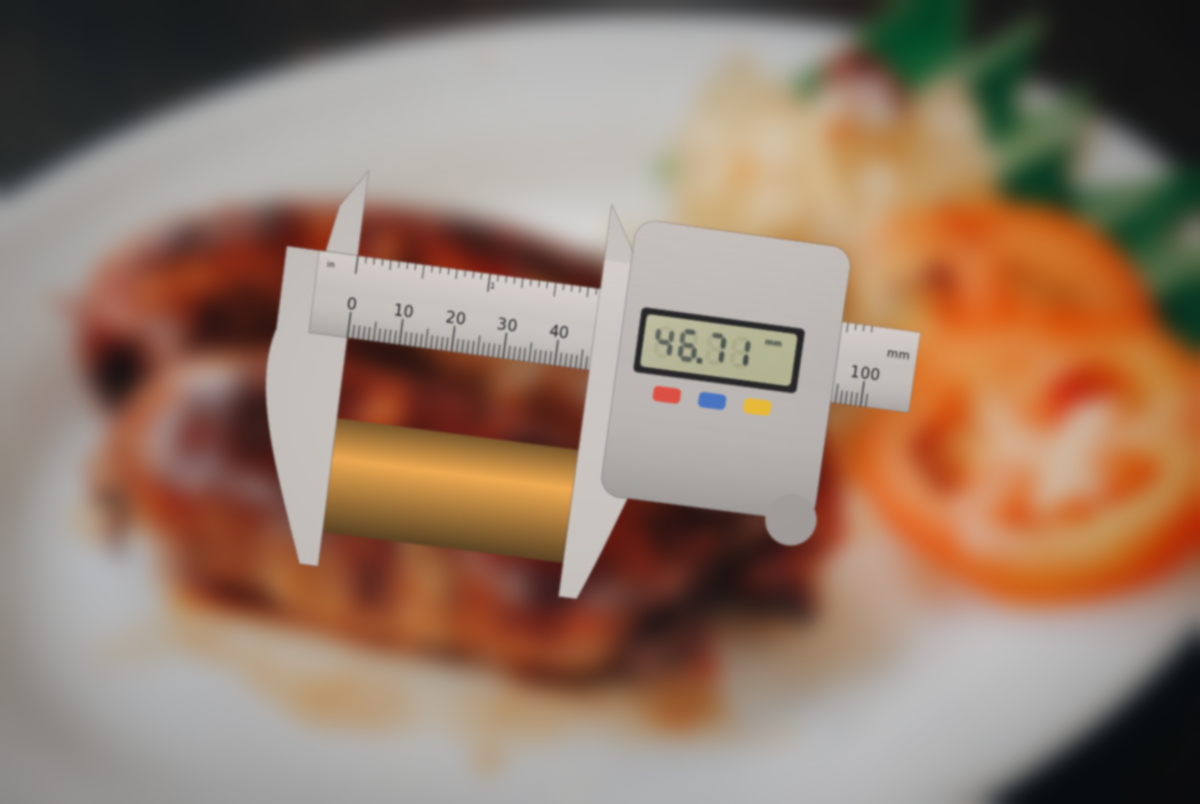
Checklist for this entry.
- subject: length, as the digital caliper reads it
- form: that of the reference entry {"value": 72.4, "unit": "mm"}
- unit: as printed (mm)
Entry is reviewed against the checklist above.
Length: {"value": 46.71, "unit": "mm"}
